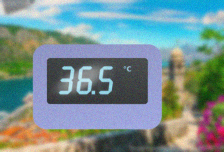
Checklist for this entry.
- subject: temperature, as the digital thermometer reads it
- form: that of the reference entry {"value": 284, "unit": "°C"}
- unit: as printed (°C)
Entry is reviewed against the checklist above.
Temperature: {"value": 36.5, "unit": "°C"}
